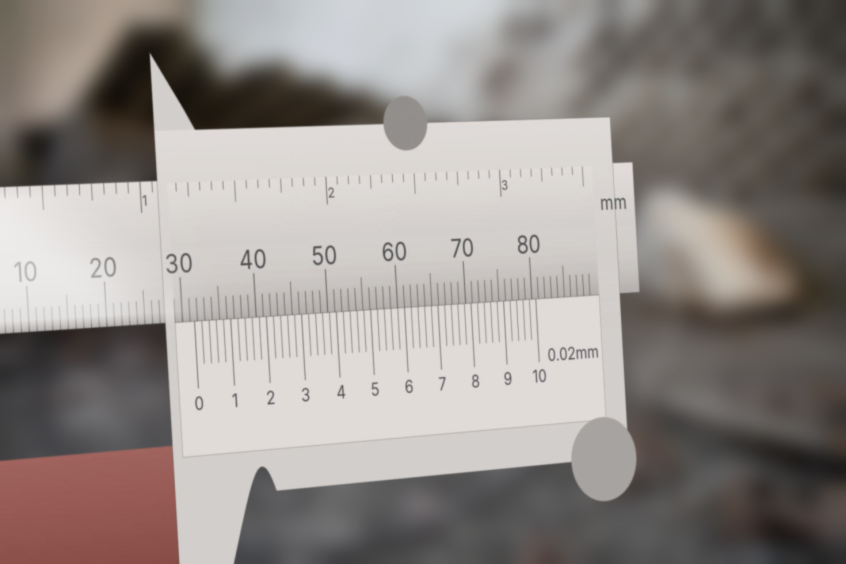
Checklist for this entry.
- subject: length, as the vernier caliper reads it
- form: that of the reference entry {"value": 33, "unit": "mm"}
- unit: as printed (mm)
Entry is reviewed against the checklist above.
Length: {"value": 31.6, "unit": "mm"}
